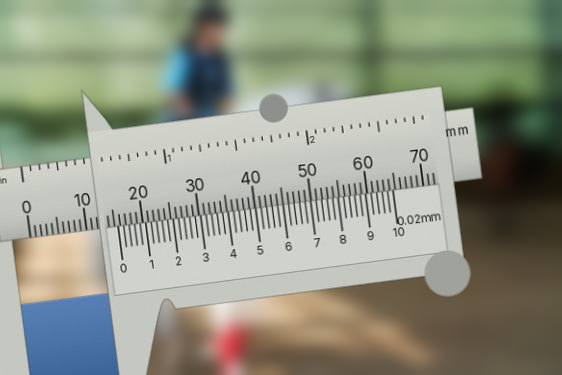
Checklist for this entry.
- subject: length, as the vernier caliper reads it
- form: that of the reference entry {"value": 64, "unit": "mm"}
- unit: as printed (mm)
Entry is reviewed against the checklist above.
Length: {"value": 15.6, "unit": "mm"}
